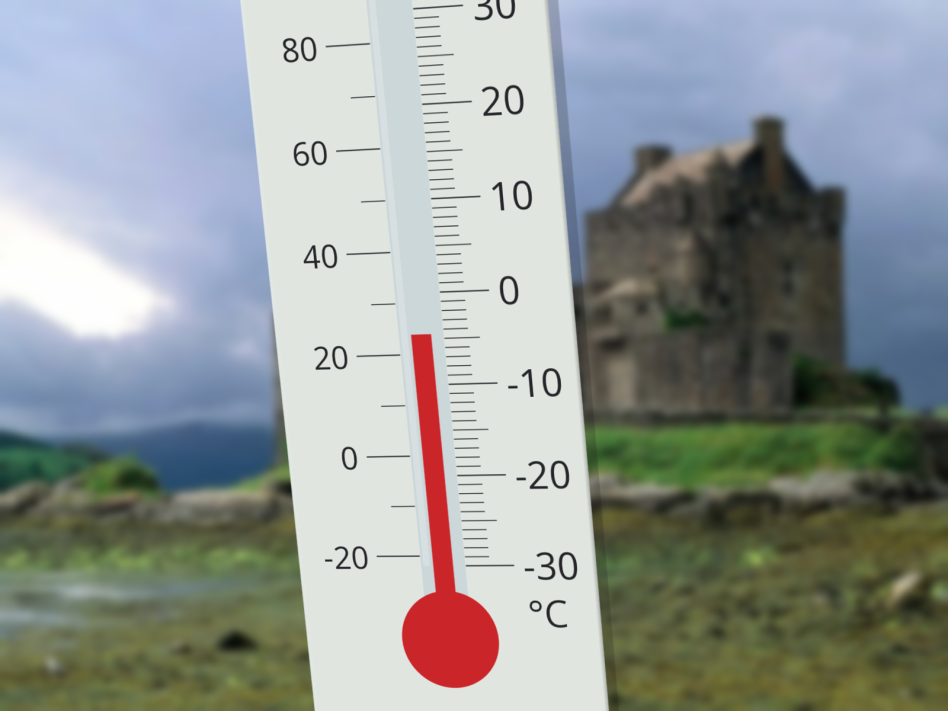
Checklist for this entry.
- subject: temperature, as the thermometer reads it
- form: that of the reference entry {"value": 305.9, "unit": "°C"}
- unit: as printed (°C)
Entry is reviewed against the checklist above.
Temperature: {"value": -4.5, "unit": "°C"}
